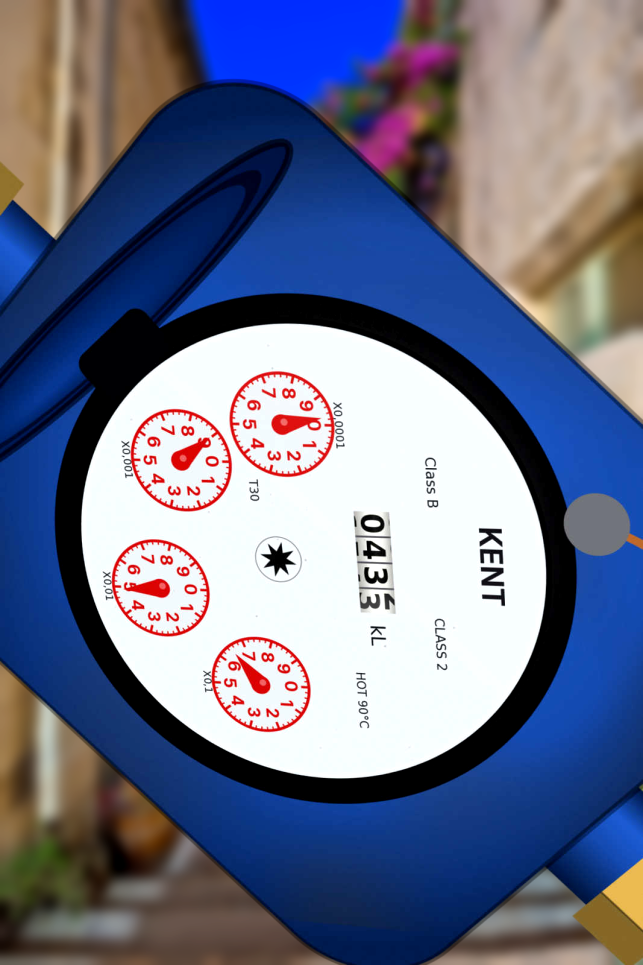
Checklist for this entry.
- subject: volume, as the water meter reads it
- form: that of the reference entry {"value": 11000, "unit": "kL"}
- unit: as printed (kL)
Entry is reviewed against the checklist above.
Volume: {"value": 432.6489, "unit": "kL"}
